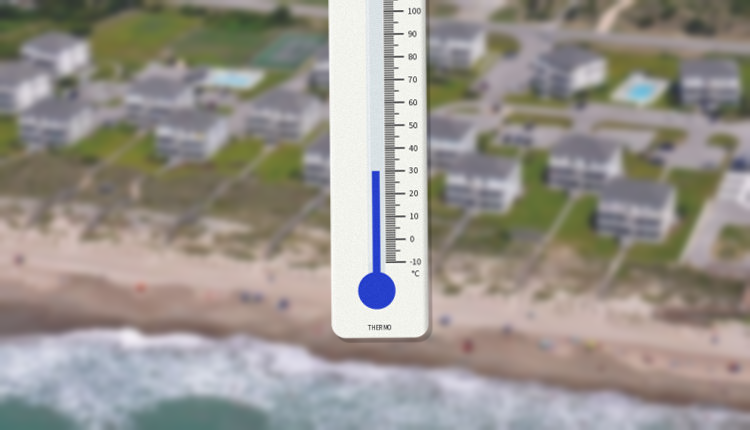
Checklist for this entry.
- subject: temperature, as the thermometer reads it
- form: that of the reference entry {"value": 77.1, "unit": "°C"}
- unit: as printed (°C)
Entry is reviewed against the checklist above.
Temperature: {"value": 30, "unit": "°C"}
